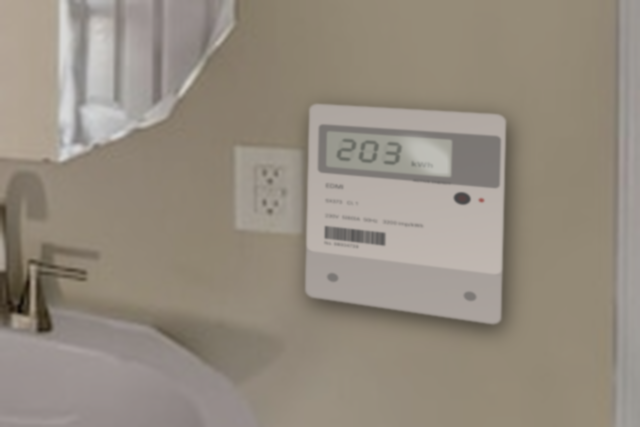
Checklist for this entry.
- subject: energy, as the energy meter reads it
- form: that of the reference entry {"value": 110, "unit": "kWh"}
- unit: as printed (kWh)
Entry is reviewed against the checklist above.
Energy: {"value": 203, "unit": "kWh"}
